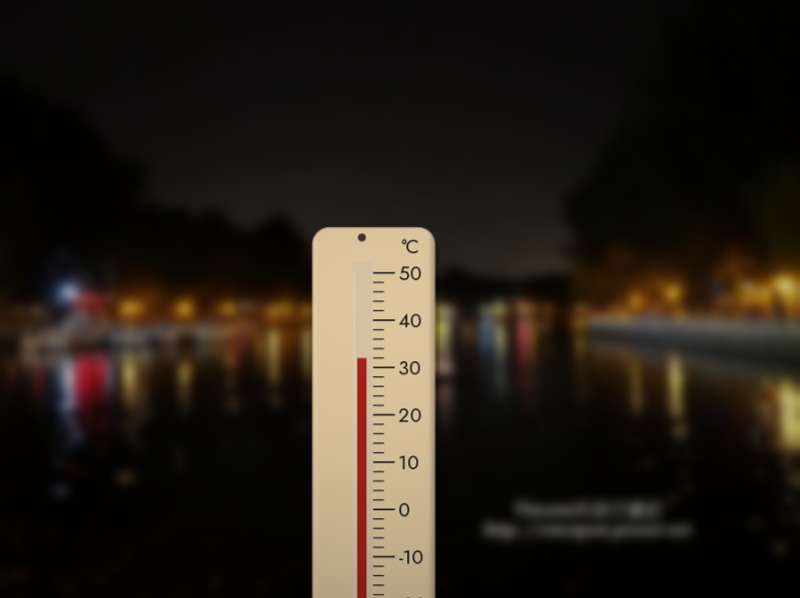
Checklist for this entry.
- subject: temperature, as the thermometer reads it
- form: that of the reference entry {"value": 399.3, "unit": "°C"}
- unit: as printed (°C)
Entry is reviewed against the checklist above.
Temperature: {"value": 32, "unit": "°C"}
